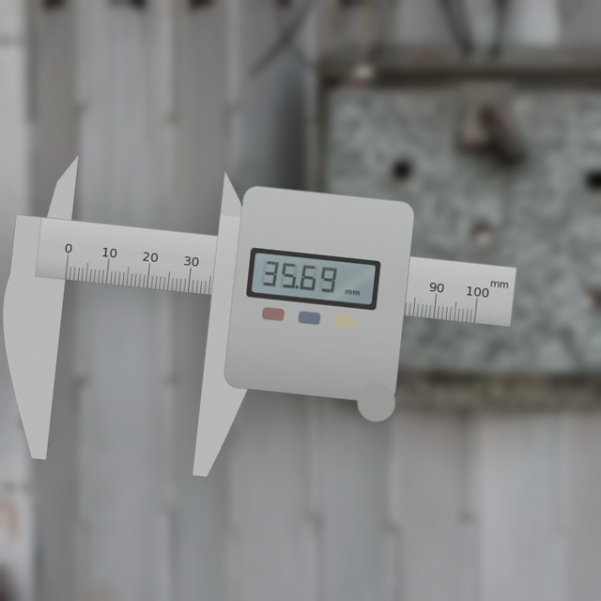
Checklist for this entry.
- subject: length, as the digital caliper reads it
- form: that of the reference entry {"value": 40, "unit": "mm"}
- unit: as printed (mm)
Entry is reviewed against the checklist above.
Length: {"value": 35.69, "unit": "mm"}
